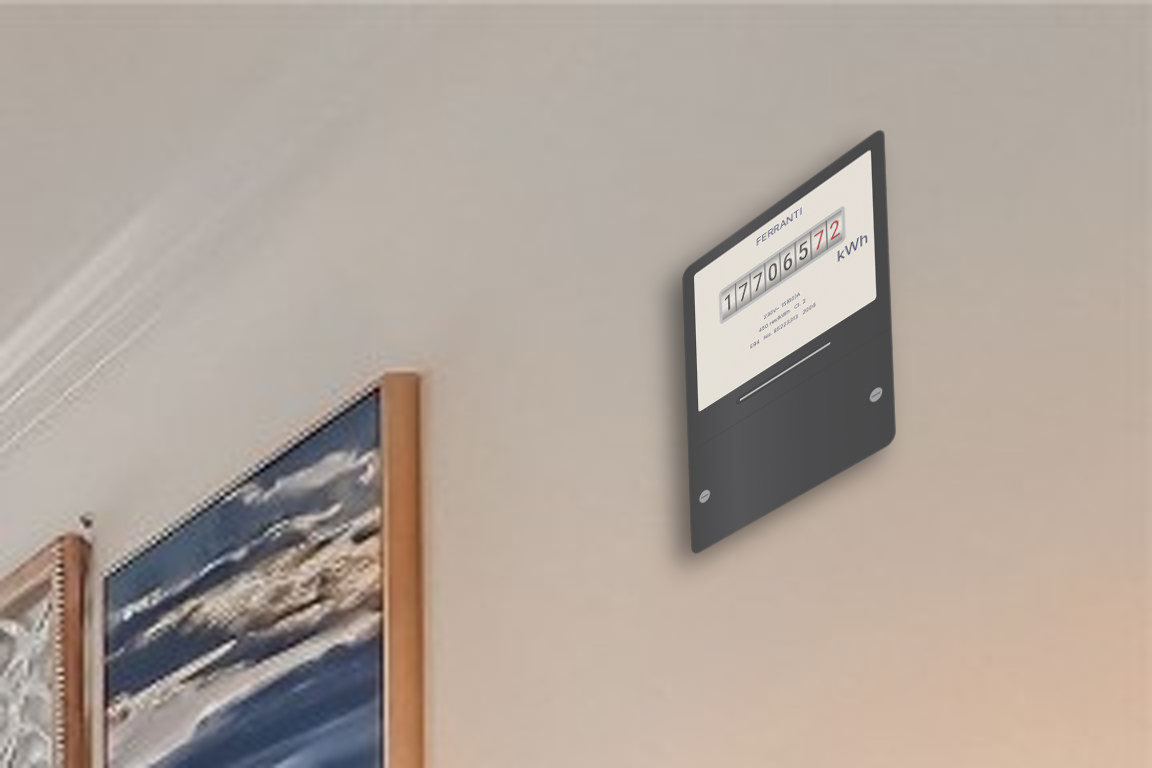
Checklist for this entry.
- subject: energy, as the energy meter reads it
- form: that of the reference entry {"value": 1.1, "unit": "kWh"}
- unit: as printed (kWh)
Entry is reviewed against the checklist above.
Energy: {"value": 177065.72, "unit": "kWh"}
